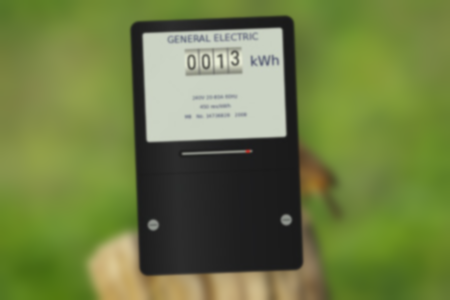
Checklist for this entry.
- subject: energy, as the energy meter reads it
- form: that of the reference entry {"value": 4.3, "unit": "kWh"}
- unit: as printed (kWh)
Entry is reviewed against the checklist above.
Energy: {"value": 13, "unit": "kWh"}
